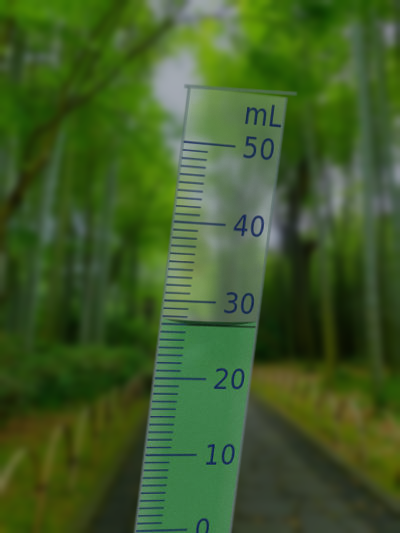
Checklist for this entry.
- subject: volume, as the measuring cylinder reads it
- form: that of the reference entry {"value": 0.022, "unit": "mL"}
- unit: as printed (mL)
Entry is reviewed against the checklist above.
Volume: {"value": 27, "unit": "mL"}
